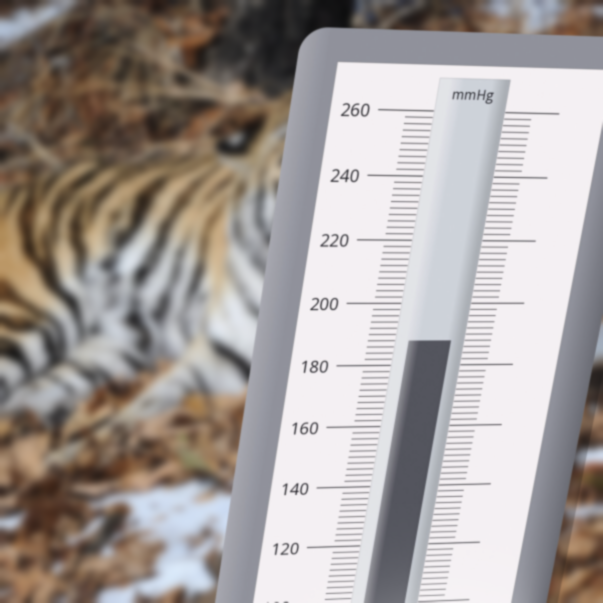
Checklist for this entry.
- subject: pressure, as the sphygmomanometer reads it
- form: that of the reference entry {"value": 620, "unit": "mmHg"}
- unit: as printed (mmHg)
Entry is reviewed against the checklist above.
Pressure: {"value": 188, "unit": "mmHg"}
